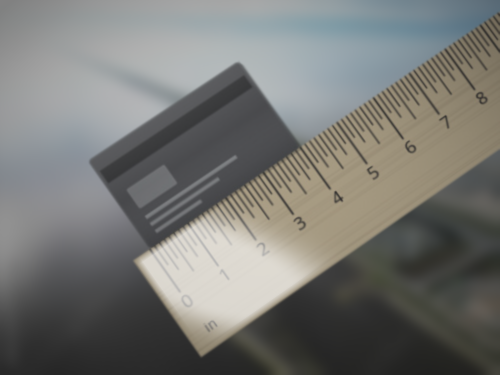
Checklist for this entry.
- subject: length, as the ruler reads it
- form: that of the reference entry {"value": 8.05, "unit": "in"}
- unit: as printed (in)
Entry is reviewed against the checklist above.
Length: {"value": 4, "unit": "in"}
